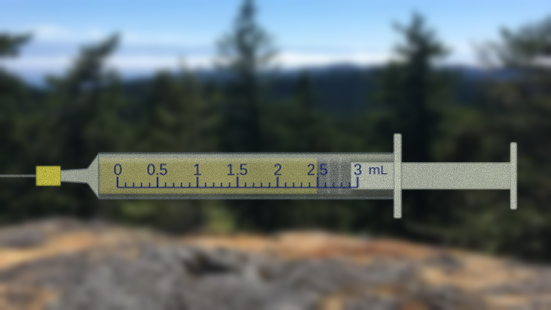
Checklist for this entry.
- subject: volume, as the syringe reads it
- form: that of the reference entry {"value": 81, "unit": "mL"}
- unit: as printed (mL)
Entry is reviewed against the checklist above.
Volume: {"value": 2.5, "unit": "mL"}
